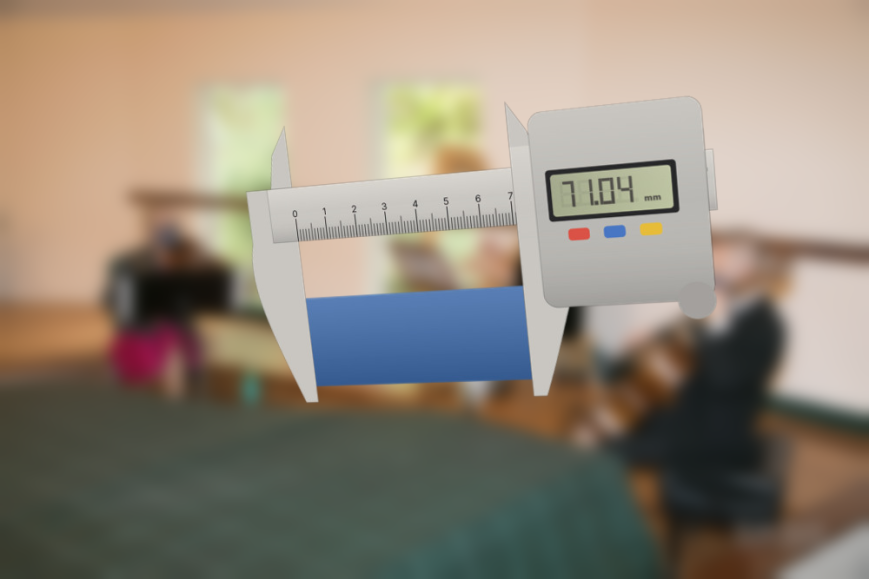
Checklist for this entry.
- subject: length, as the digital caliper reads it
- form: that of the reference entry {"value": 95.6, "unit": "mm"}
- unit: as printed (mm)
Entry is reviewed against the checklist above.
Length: {"value": 71.04, "unit": "mm"}
